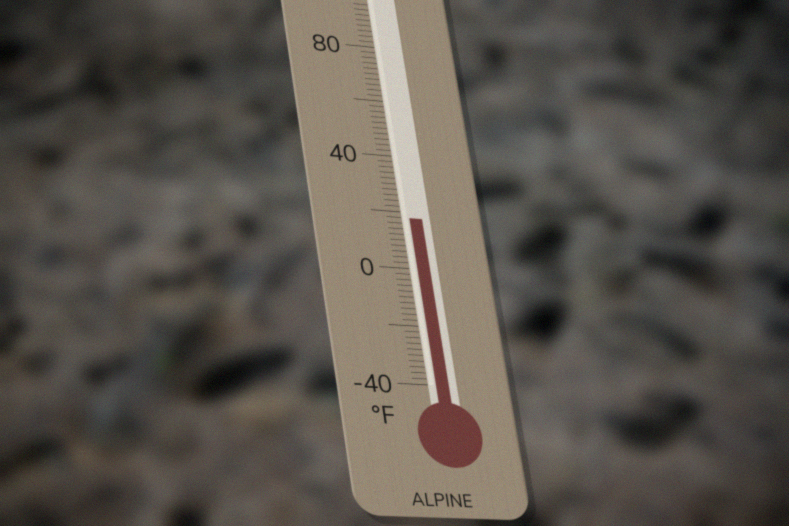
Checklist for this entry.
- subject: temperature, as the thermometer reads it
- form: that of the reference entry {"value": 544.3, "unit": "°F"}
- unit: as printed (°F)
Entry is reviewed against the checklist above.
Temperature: {"value": 18, "unit": "°F"}
